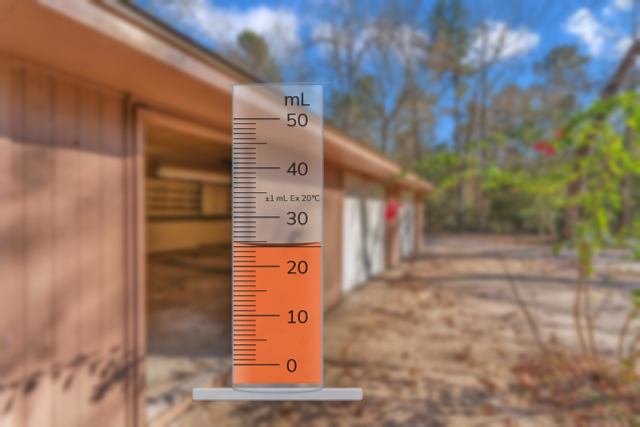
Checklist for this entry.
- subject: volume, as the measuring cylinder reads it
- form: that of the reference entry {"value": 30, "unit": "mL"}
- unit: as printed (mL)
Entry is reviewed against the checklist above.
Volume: {"value": 24, "unit": "mL"}
